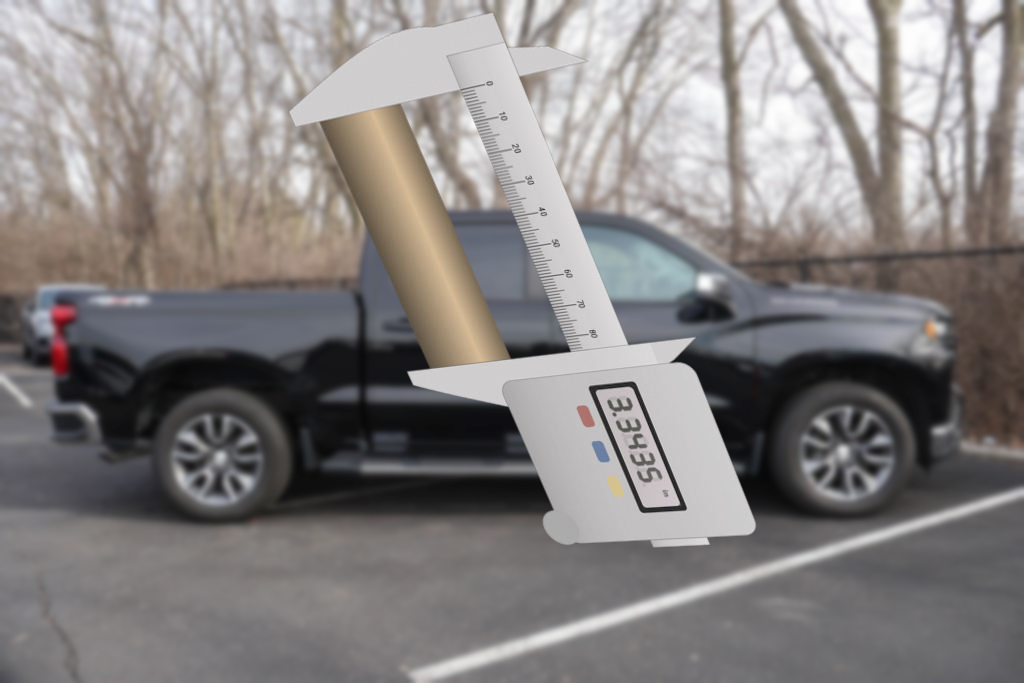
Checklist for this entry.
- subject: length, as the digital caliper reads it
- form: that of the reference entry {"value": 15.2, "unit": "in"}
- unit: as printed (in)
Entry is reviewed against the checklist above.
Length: {"value": 3.3435, "unit": "in"}
